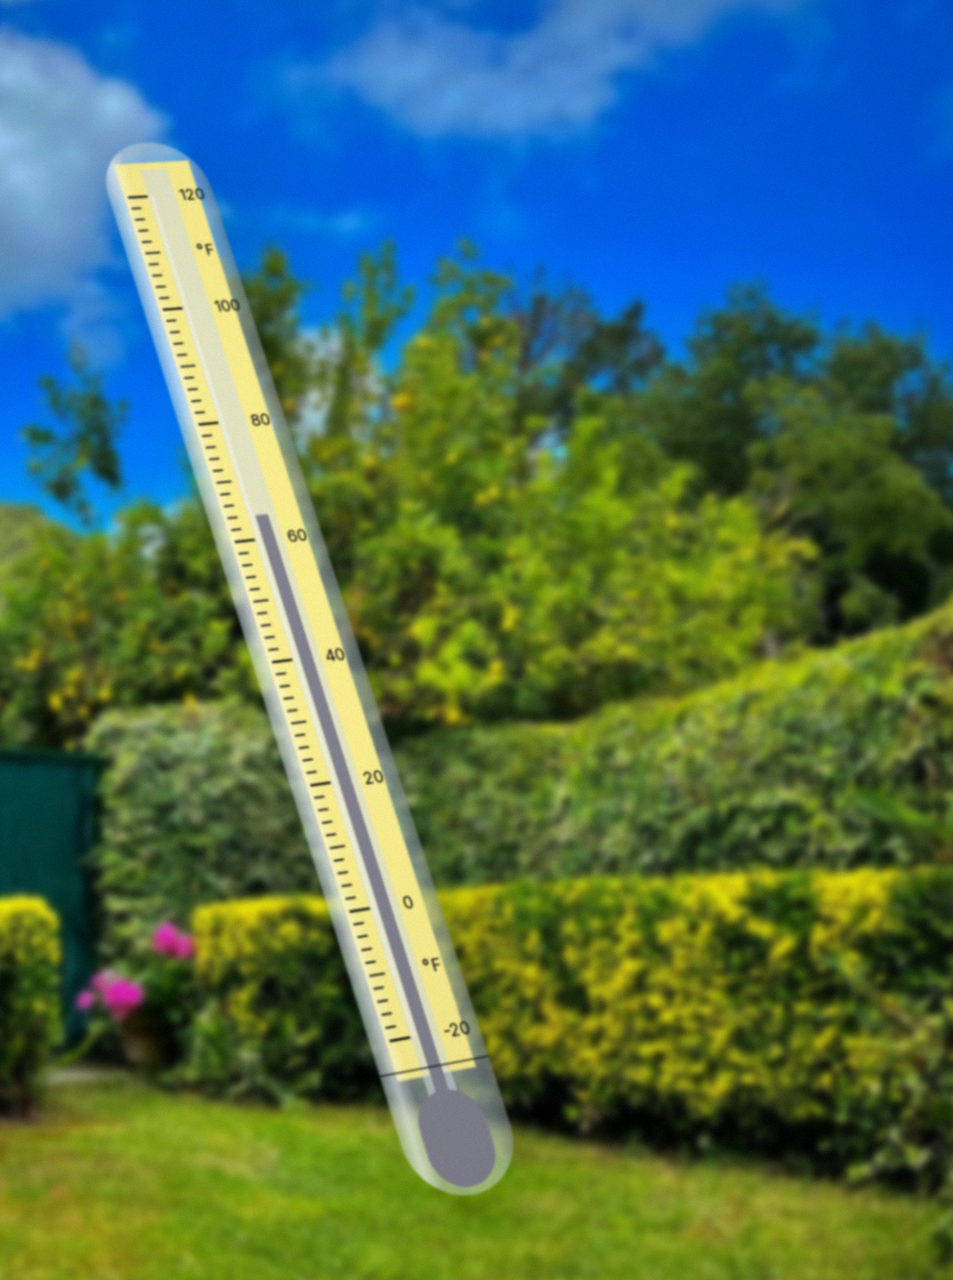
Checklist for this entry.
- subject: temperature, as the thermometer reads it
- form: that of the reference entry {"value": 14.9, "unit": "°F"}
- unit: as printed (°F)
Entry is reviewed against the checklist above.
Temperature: {"value": 64, "unit": "°F"}
